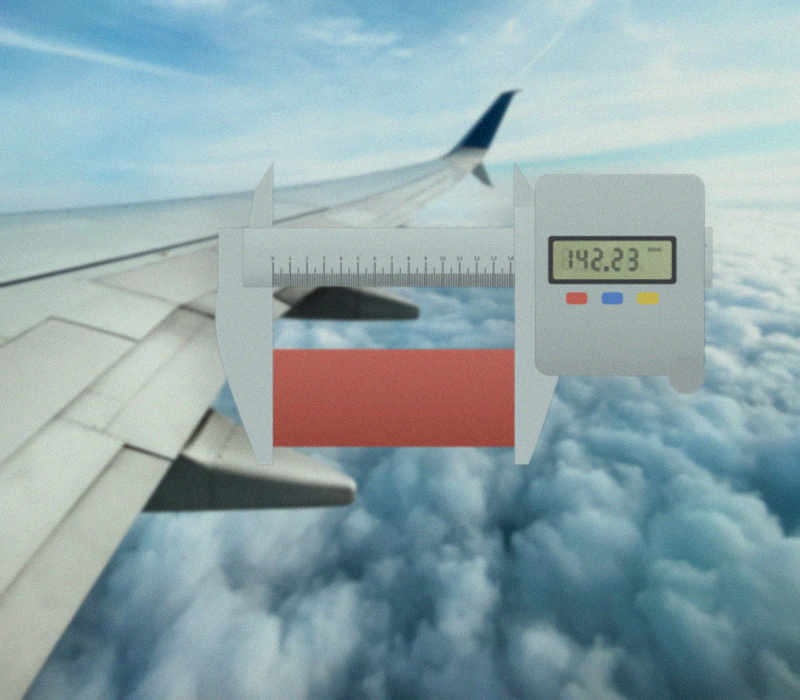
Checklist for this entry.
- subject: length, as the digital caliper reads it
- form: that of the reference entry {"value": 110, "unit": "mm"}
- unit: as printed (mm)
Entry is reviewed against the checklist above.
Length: {"value": 142.23, "unit": "mm"}
